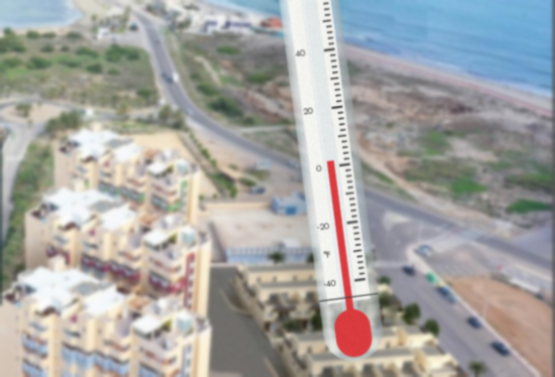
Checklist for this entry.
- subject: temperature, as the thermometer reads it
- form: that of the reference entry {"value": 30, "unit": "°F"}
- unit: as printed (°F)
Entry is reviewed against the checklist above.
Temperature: {"value": 2, "unit": "°F"}
